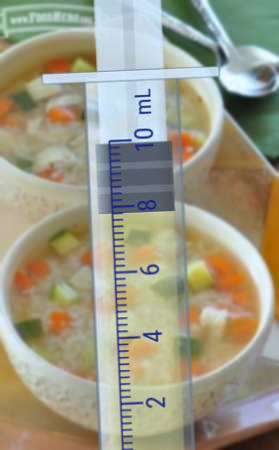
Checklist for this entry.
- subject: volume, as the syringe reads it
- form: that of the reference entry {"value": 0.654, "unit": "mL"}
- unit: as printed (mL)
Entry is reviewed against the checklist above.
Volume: {"value": 7.8, "unit": "mL"}
